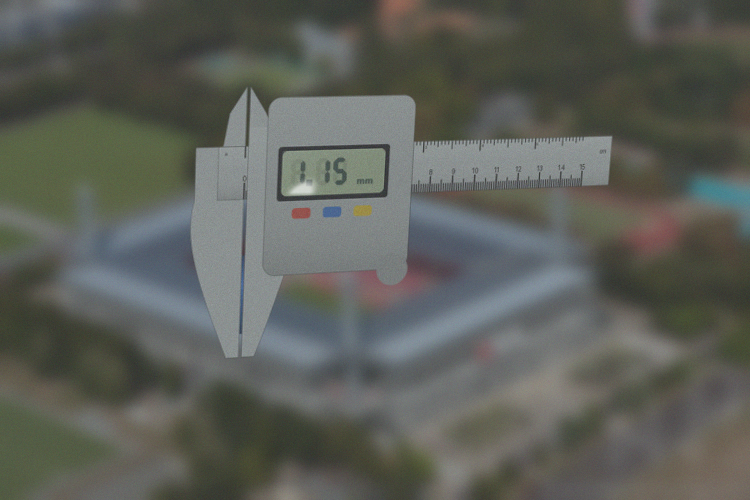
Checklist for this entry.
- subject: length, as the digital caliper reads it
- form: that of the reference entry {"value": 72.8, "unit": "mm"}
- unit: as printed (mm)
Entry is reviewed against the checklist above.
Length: {"value": 1.15, "unit": "mm"}
